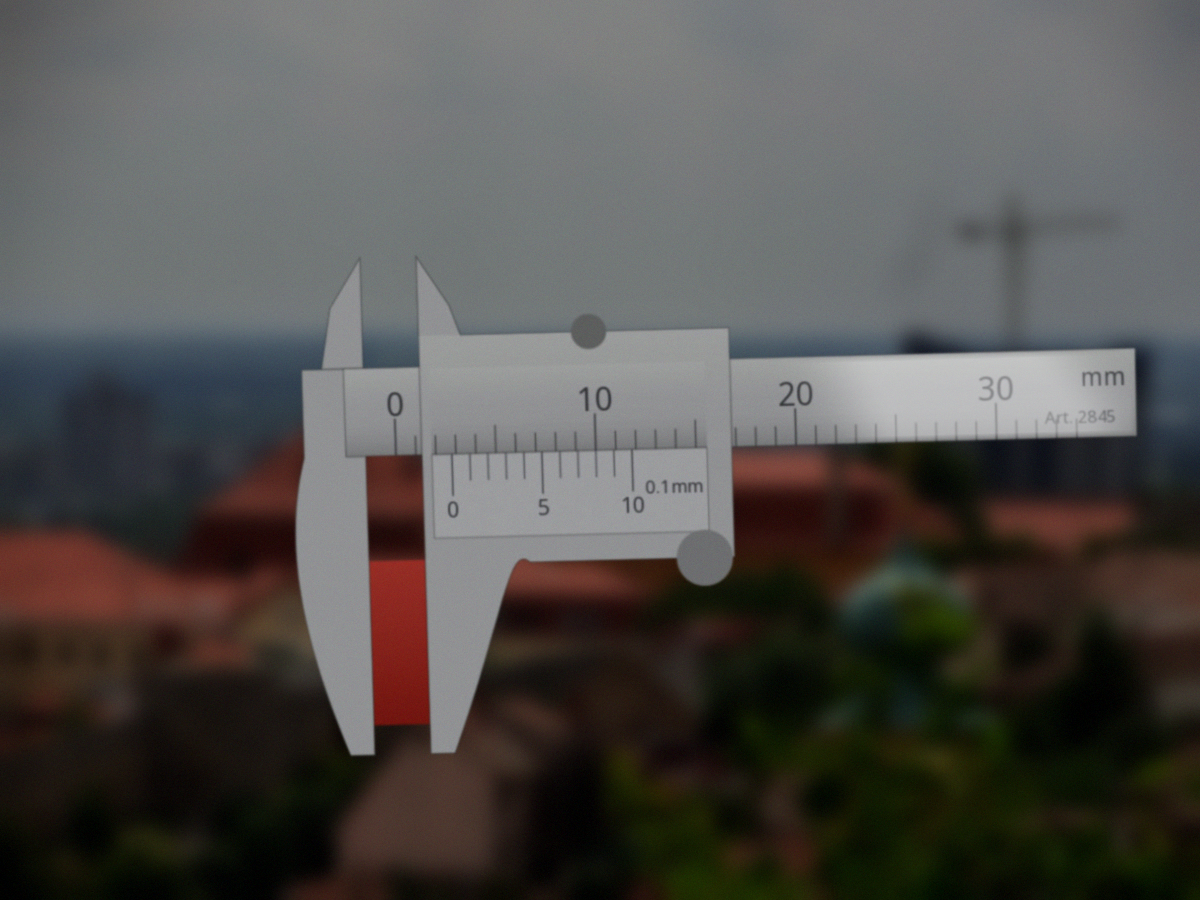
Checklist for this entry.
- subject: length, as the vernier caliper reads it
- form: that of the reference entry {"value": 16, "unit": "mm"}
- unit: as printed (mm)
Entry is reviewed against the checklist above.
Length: {"value": 2.8, "unit": "mm"}
